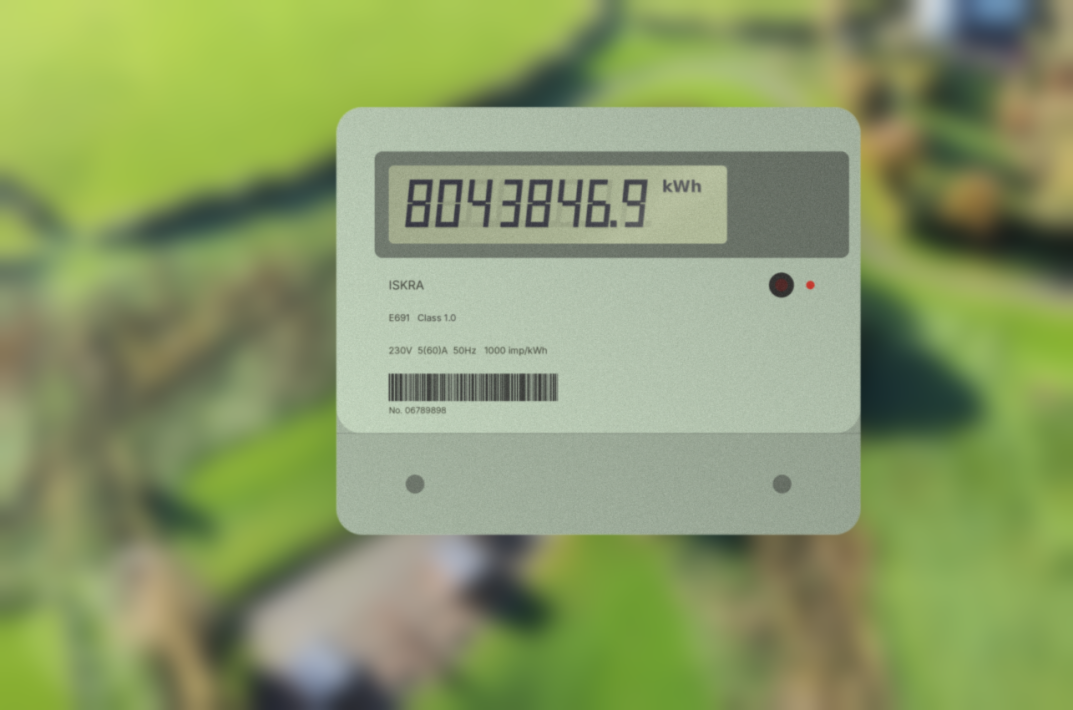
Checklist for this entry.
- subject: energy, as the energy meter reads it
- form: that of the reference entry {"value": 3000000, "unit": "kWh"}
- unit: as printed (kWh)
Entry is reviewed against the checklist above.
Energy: {"value": 8043846.9, "unit": "kWh"}
